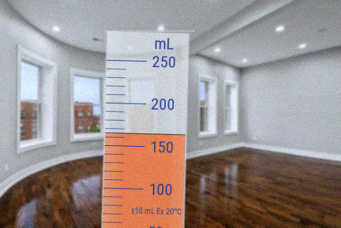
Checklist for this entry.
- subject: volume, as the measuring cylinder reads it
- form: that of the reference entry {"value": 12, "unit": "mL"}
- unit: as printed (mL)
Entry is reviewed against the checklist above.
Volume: {"value": 165, "unit": "mL"}
